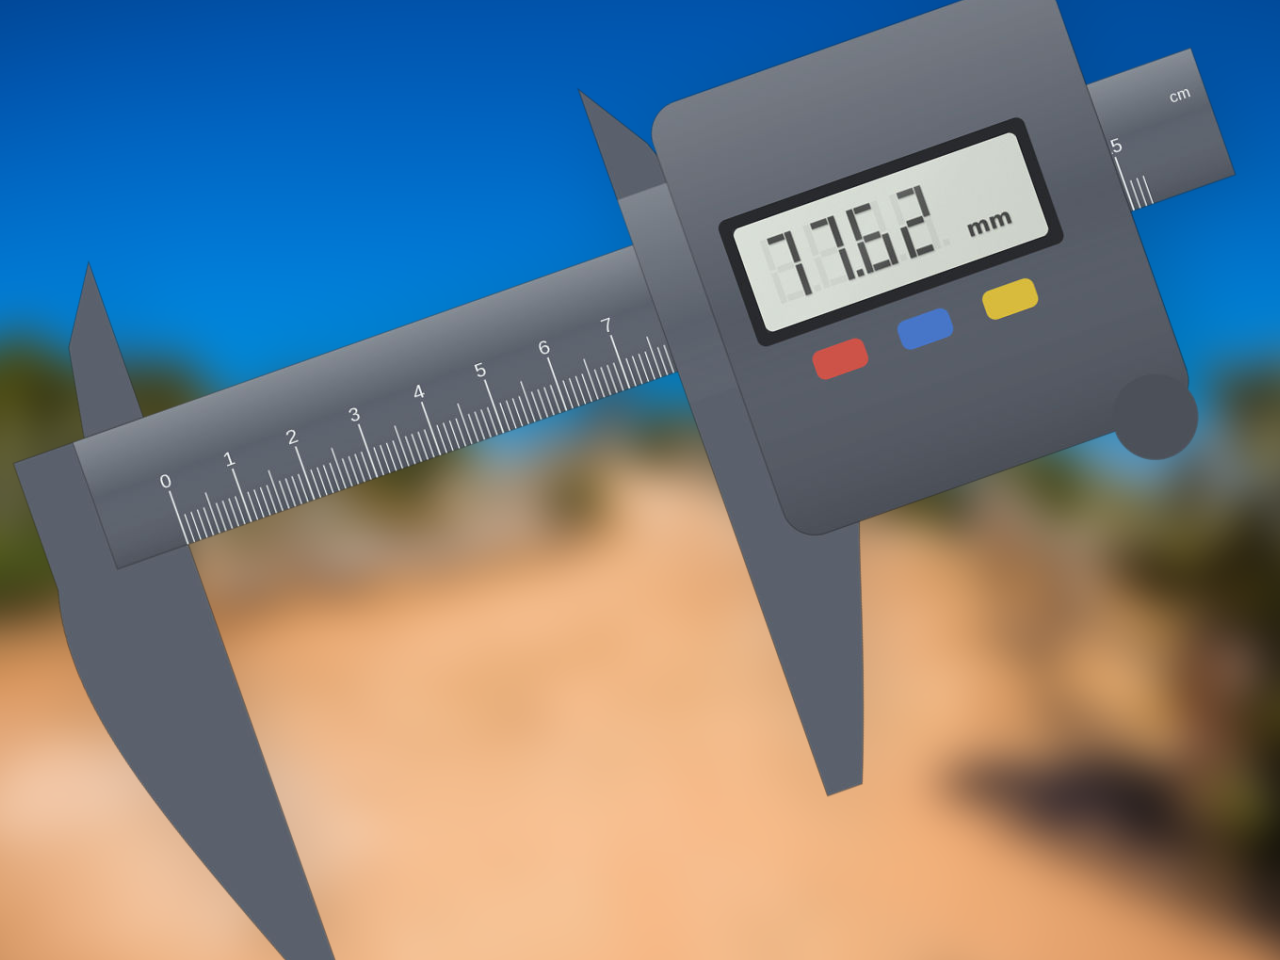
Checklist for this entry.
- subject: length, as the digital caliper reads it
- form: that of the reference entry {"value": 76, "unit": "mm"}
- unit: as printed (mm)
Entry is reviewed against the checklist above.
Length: {"value": 77.62, "unit": "mm"}
